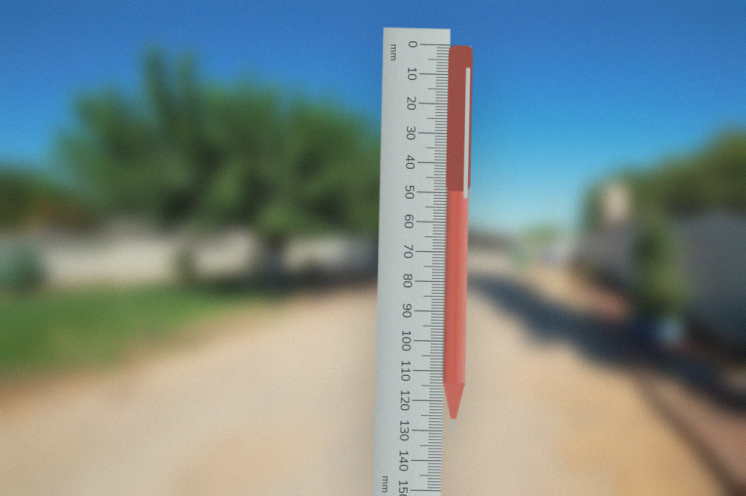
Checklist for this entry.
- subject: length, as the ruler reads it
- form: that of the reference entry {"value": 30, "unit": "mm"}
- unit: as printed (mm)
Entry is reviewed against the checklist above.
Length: {"value": 130, "unit": "mm"}
